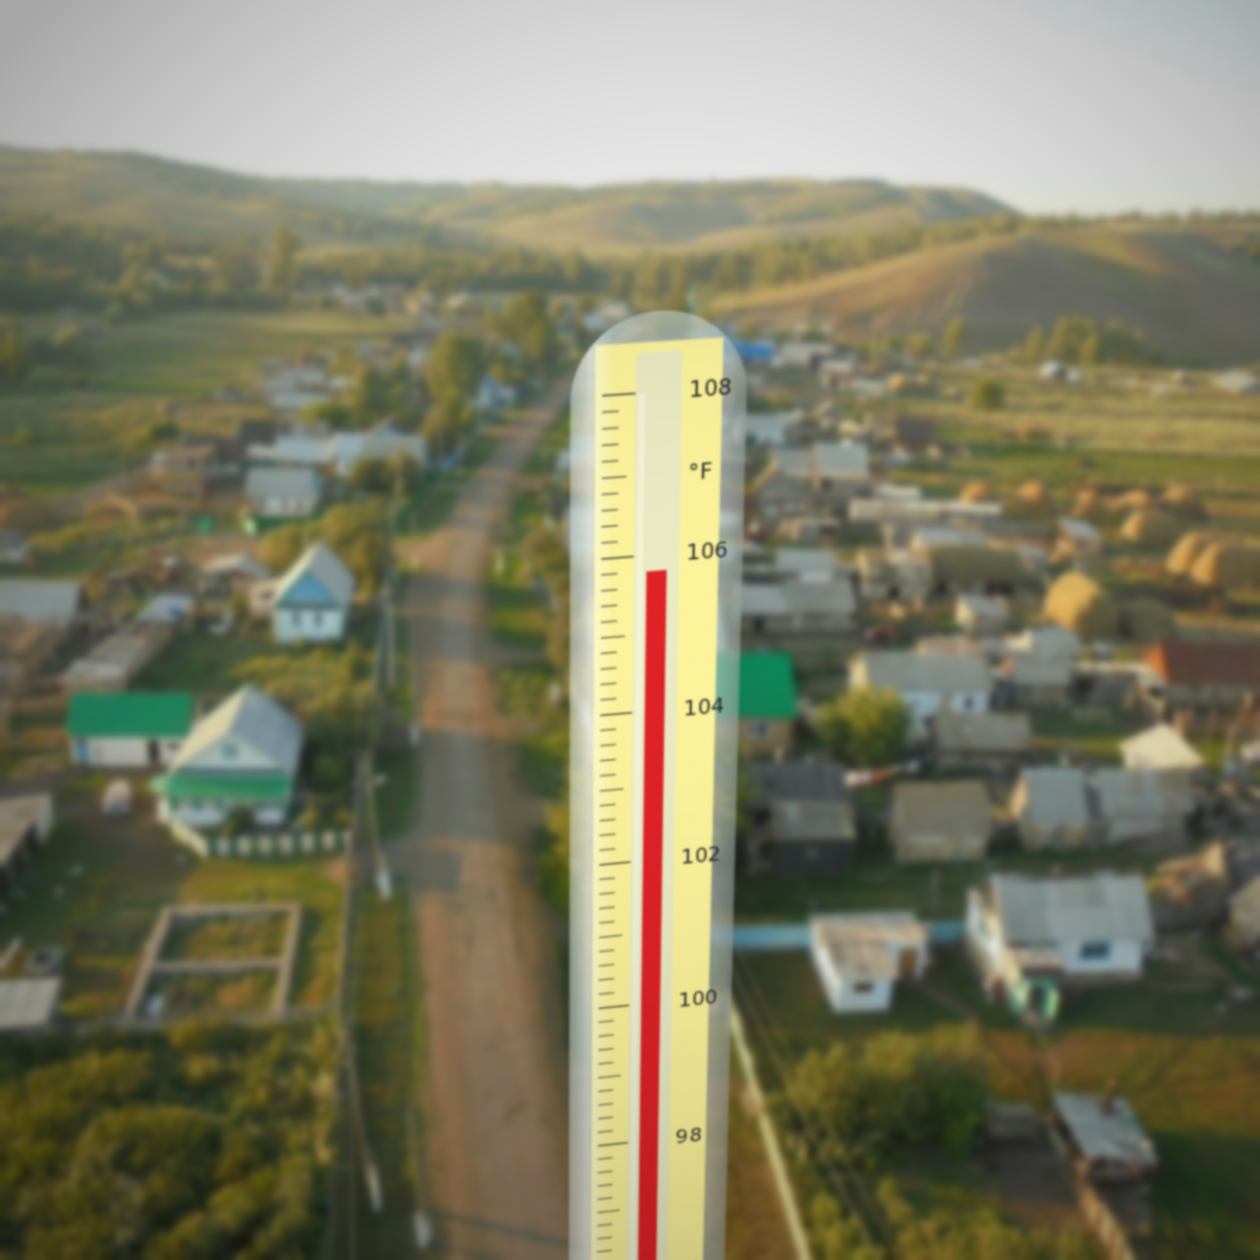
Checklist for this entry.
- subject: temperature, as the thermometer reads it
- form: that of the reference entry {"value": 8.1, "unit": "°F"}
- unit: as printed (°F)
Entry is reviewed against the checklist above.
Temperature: {"value": 105.8, "unit": "°F"}
